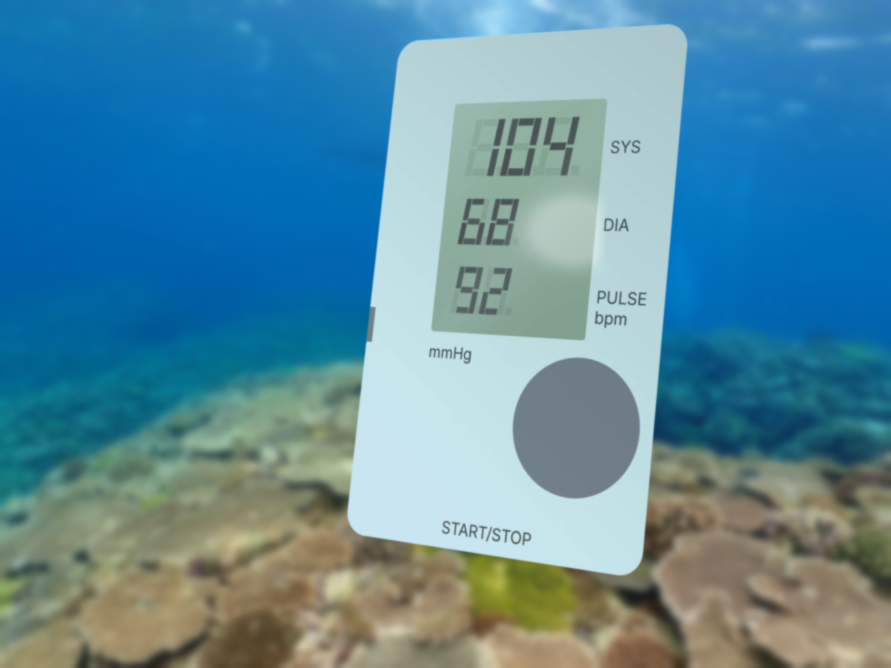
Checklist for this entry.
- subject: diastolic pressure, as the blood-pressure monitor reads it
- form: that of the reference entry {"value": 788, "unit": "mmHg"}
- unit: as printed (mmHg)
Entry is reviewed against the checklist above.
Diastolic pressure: {"value": 68, "unit": "mmHg"}
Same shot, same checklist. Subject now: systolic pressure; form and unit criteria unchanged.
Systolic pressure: {"value": 104, "unit": "mmHg"}
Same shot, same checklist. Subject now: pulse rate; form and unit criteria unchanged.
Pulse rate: {"value": 92, "unit": "bpm"}
